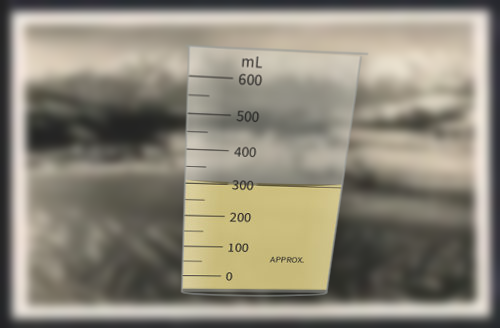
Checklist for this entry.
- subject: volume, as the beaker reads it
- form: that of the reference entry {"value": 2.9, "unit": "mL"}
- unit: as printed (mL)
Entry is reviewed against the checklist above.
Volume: {"value": 300, "unit": "mL"}
